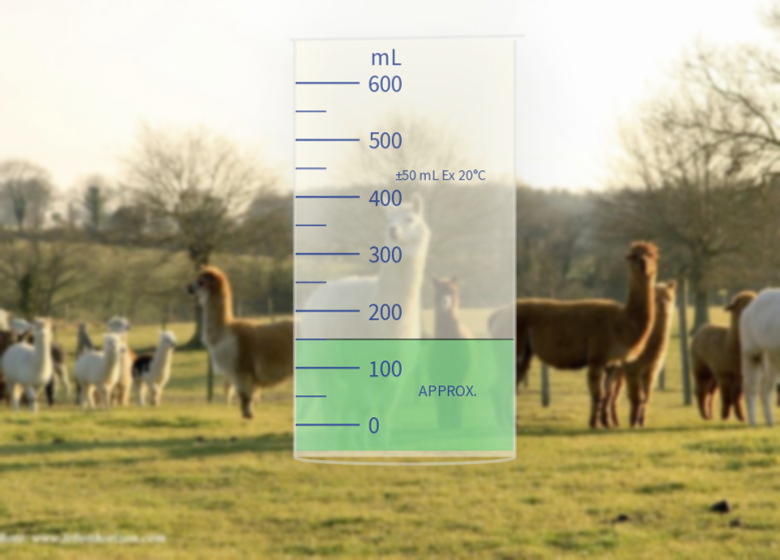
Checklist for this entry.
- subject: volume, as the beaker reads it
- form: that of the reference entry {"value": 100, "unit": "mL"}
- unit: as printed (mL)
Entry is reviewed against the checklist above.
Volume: {"value": 150, "unit": "mL"}
